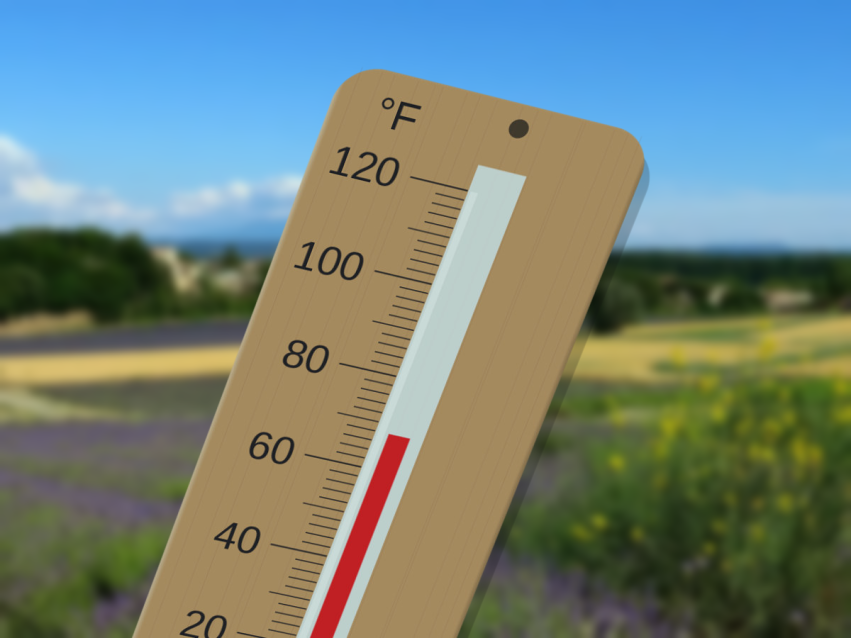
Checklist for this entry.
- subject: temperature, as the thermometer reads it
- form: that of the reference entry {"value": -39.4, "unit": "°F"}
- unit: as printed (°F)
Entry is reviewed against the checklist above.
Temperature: {"value": 68, "unit": "°F"}
